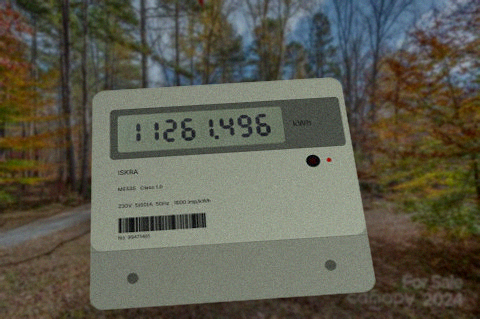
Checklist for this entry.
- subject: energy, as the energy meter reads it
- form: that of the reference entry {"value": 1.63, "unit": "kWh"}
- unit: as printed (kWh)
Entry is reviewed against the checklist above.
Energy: {"value": 11261.496, "unit": "kWh"}
